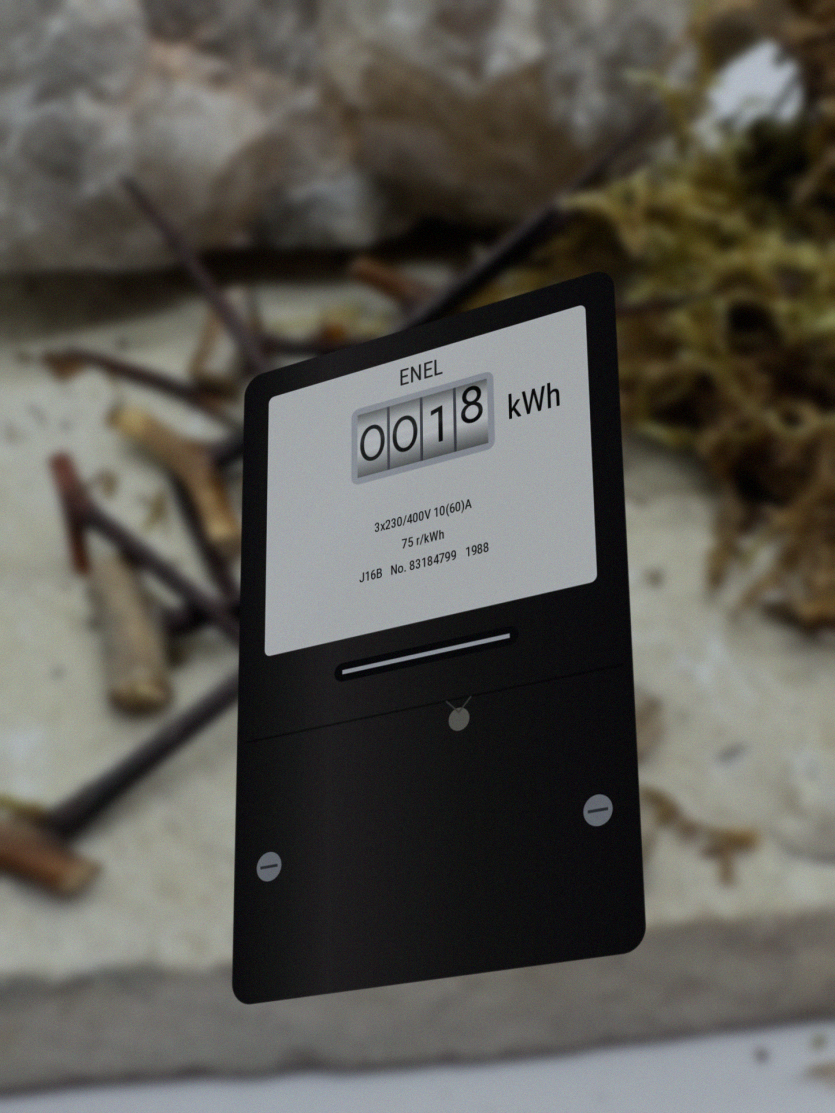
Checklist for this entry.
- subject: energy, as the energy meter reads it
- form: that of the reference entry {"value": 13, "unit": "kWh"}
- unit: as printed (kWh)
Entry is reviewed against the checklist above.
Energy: {"value": 18, "unit": "kWh"}
